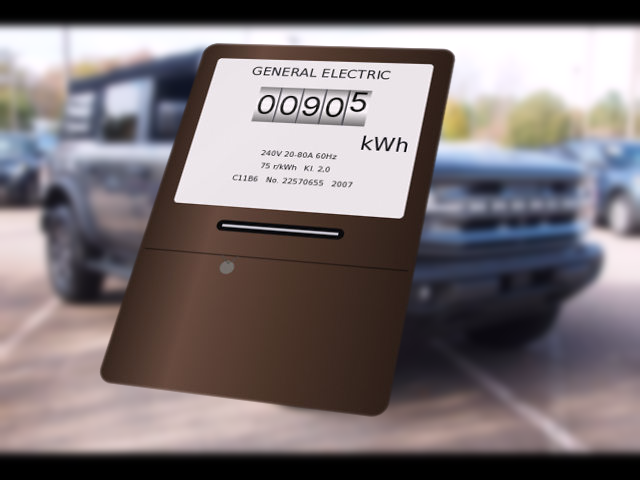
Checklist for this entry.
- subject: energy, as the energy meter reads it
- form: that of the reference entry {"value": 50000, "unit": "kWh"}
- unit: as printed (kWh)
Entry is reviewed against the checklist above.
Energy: {"value": 905, "unit": "kWh"}
